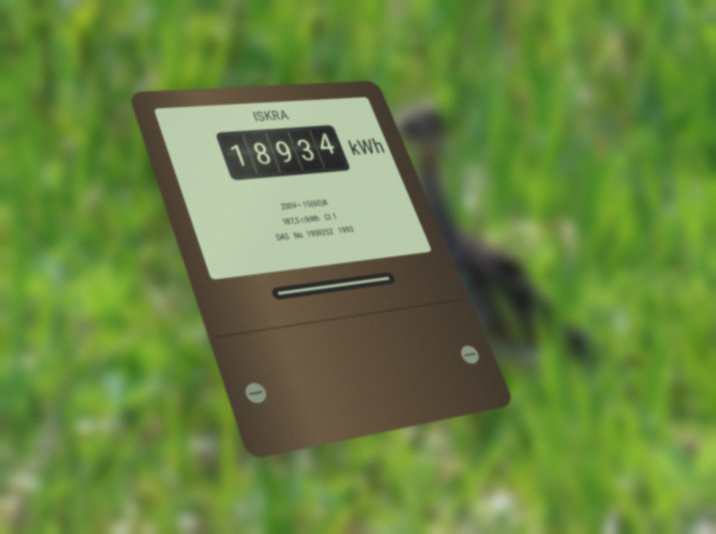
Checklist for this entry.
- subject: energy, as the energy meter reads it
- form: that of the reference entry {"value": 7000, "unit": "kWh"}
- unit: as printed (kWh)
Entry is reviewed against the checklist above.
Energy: {"value": 18934, "unit": "kWh"}
